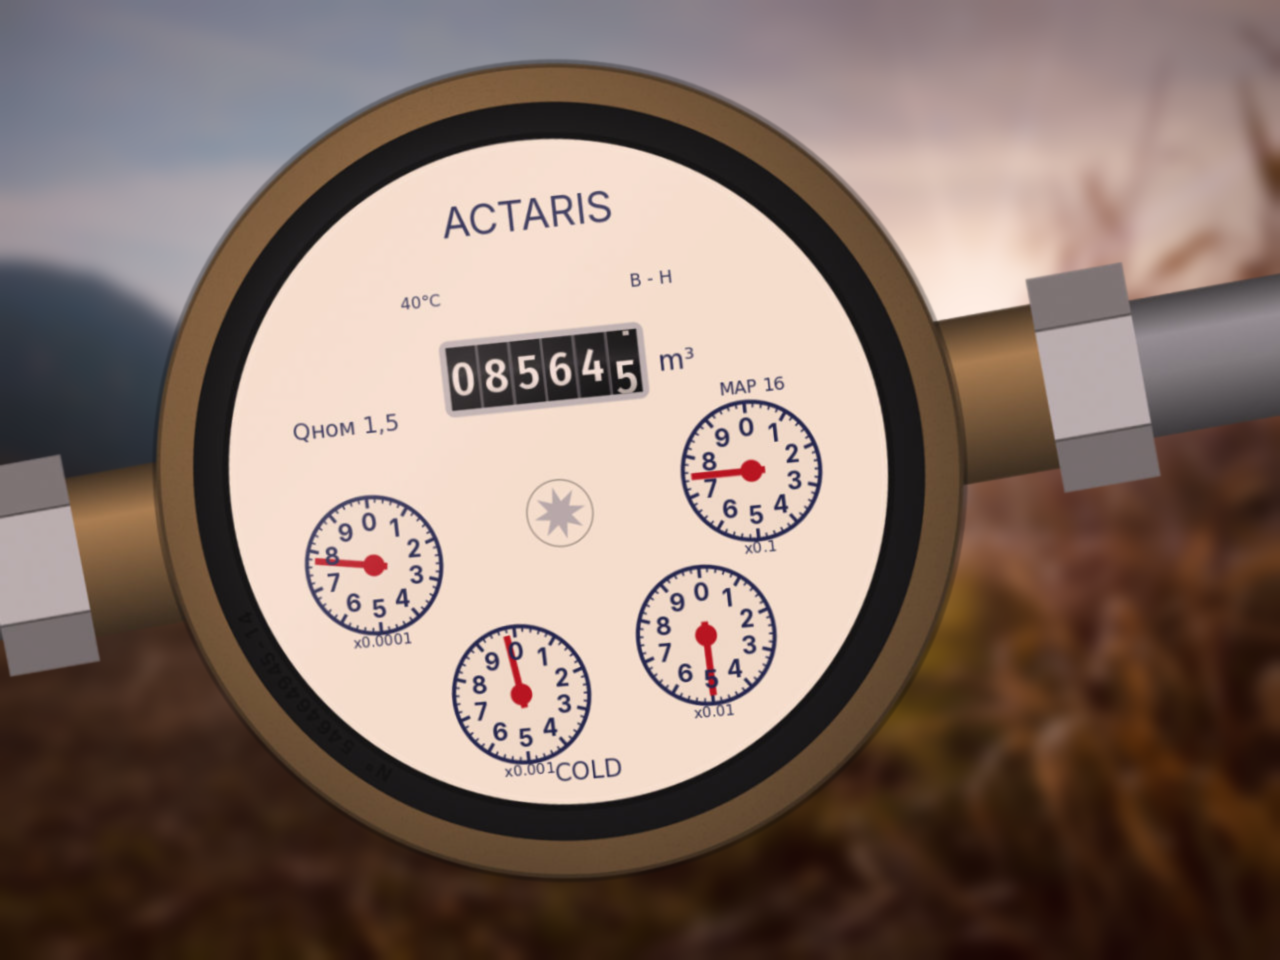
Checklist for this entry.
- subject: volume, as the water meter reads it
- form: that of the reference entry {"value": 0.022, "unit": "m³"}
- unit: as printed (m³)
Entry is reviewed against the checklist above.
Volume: {"value": 85644.7497, "unit": "m³"}
